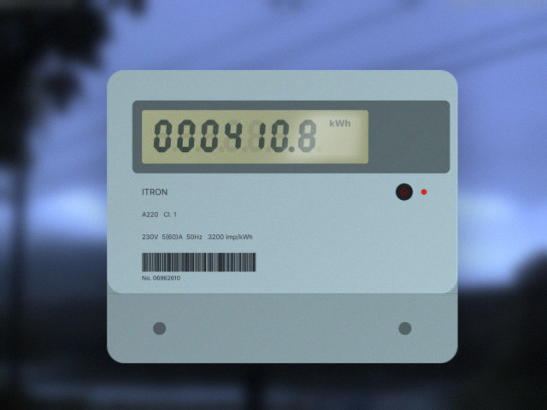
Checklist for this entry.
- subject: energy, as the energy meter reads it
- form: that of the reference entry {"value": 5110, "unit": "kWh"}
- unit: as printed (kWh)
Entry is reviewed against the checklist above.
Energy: {"value": 410.8, "unit": "kWh"}
